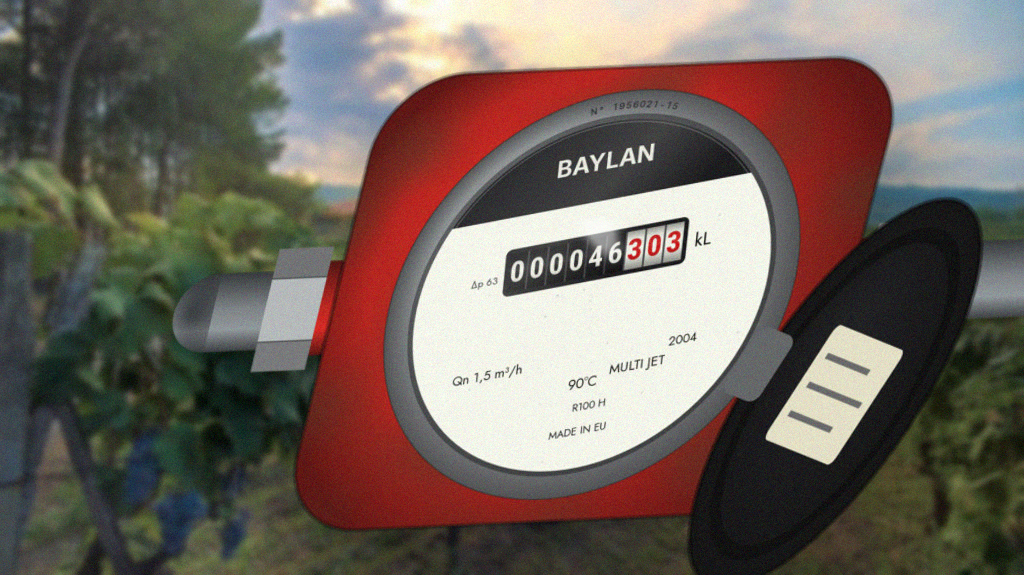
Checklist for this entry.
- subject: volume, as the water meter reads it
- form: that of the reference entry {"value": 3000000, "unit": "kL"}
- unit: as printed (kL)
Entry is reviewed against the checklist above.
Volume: {"value": 46.303, "unit": "kL"}
